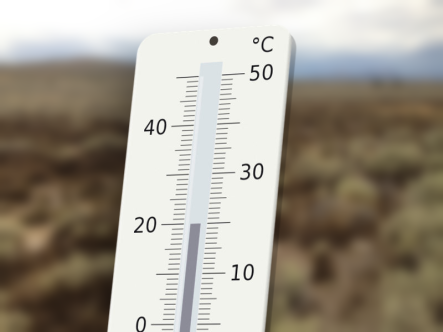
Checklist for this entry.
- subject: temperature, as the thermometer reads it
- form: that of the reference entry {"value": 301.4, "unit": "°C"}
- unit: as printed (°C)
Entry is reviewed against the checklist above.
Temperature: {"value": 20, "unit": "°C"}
